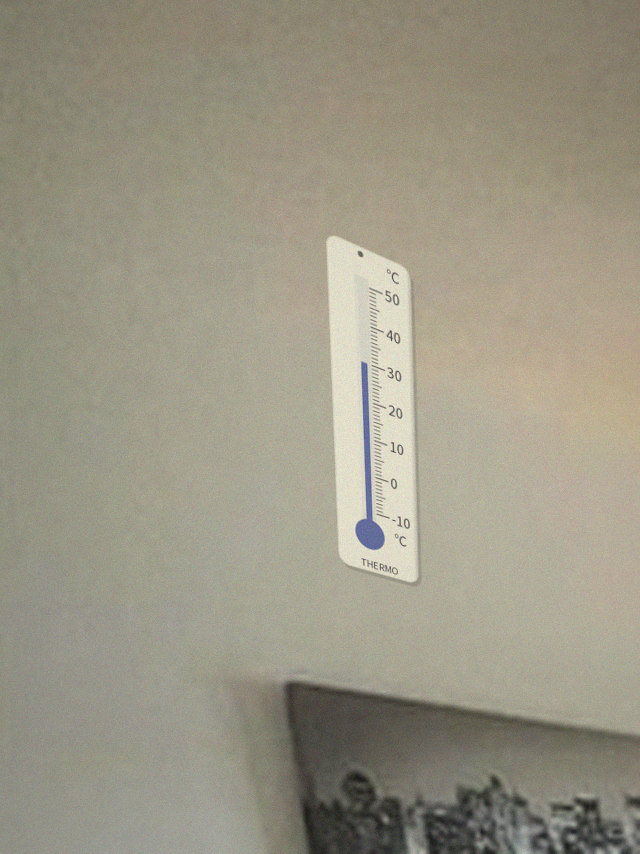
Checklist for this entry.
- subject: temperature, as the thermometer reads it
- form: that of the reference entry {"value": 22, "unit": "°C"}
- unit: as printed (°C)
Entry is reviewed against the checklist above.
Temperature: {"value": 30, "unit": "°C"}
